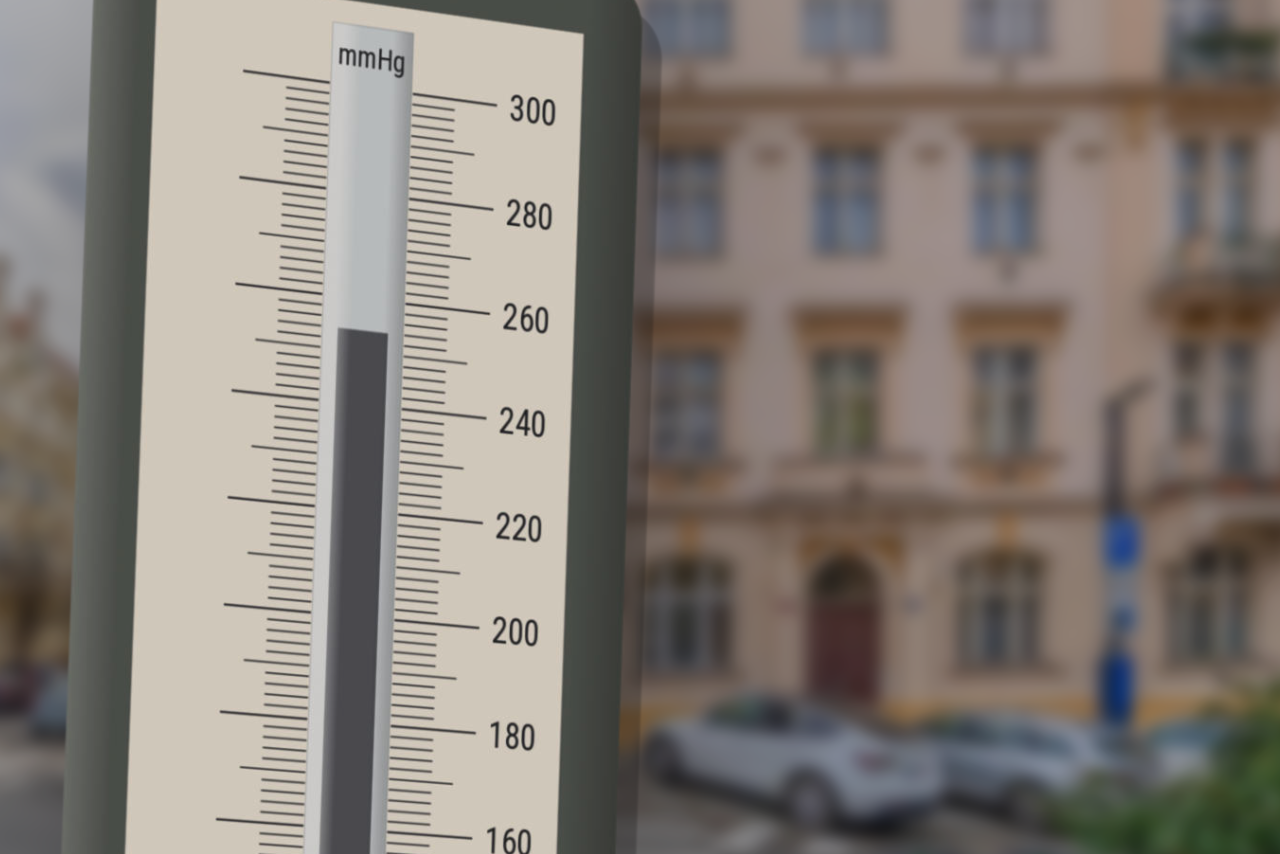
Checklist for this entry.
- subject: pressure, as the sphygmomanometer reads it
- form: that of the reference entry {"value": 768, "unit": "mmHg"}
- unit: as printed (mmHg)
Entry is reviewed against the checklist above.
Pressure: {"value": 254, "unit": "mmHg"}
